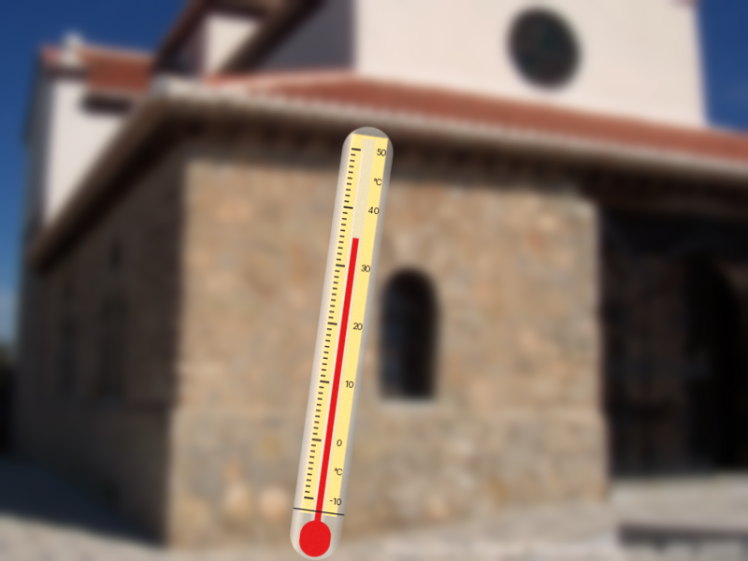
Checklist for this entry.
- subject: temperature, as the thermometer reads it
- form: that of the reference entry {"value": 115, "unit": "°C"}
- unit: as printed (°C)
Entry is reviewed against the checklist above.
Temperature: {"value": 35, "unit": "°C"}
